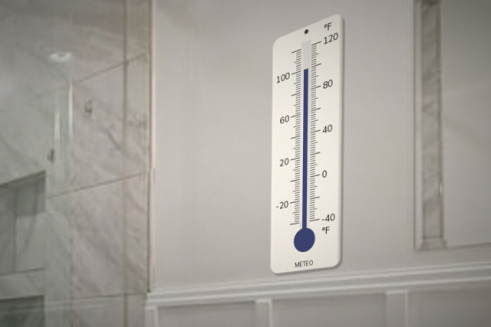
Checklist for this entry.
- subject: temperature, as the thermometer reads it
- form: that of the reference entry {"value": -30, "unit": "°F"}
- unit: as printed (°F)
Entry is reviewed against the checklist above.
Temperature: {"value": 100, "unit": "°F"}
